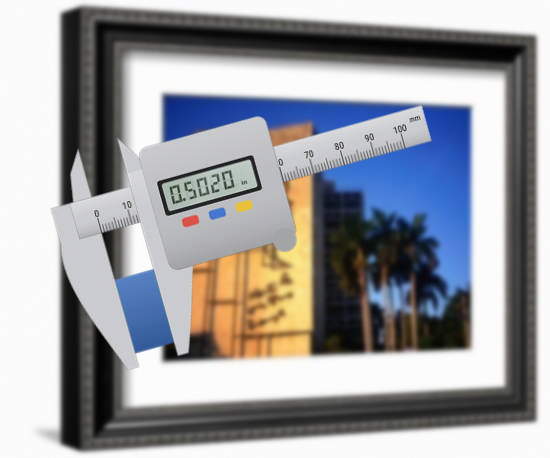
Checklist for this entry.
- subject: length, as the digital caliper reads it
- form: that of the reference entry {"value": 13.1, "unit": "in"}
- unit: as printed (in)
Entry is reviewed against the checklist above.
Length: {"value": 0.5020, "unit": "in"}
